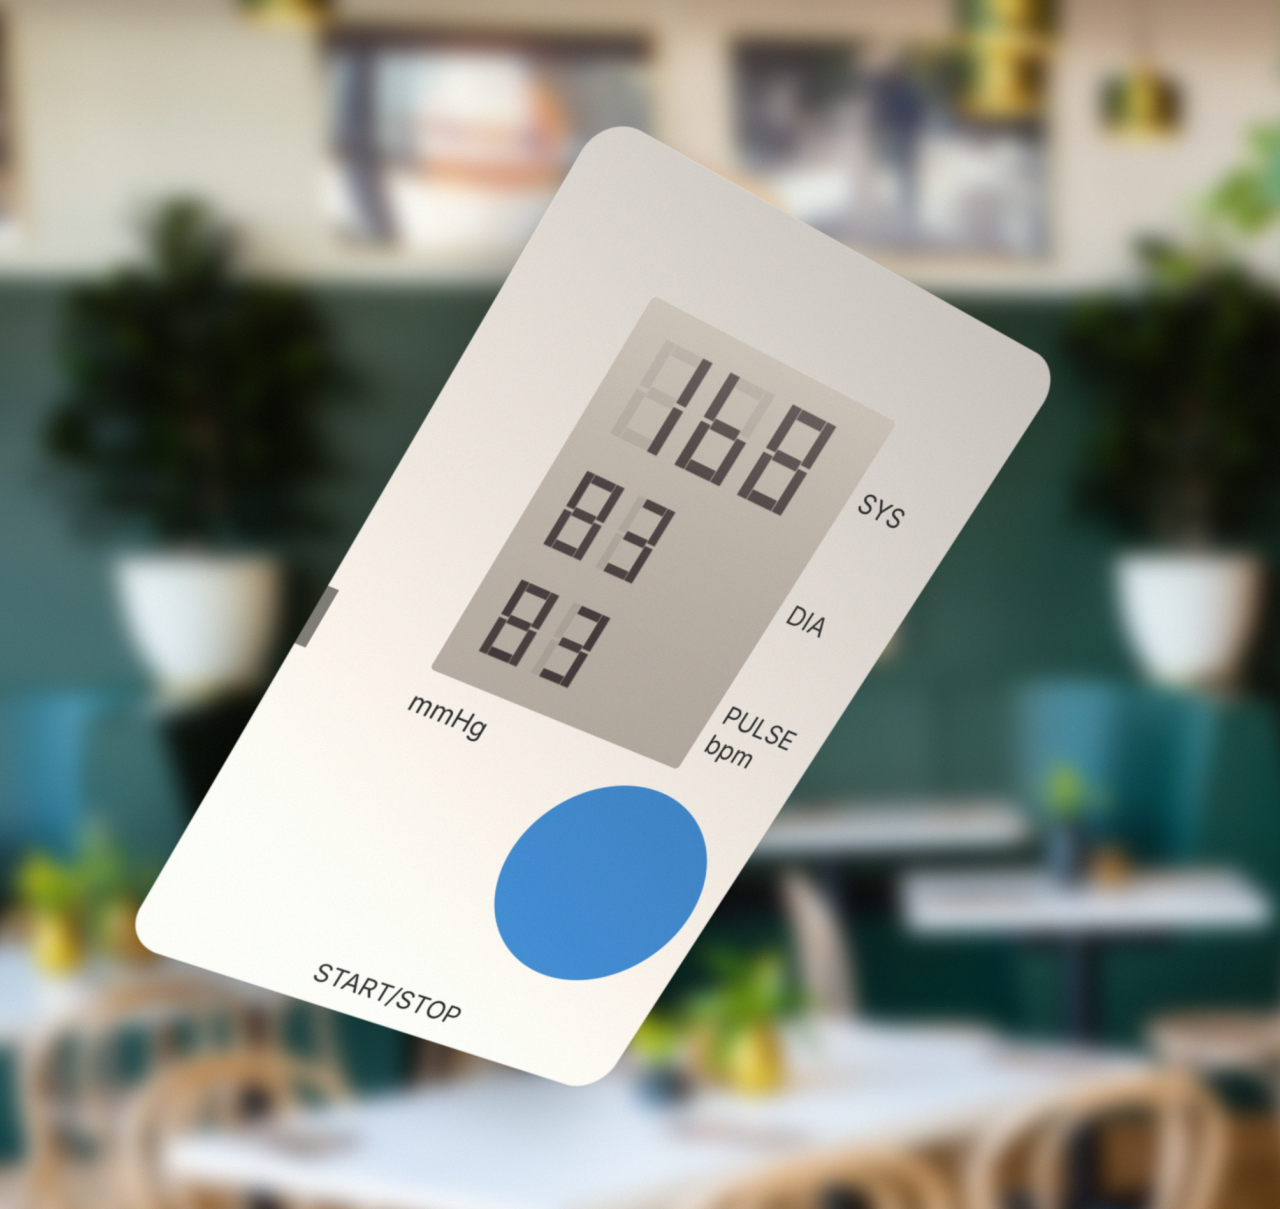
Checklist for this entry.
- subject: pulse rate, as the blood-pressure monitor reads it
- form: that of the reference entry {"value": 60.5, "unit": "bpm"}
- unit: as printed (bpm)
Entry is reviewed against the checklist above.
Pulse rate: {"value": 83, "unit": "bpm"}
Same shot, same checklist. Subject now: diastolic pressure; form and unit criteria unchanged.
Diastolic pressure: {"value": 83, "unit": "mmHg"}
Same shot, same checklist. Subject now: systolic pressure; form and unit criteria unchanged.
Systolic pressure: {"value": 168, "unit": "mmHg"}
